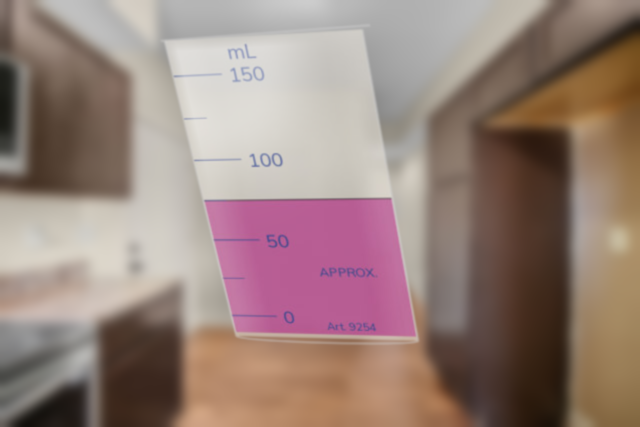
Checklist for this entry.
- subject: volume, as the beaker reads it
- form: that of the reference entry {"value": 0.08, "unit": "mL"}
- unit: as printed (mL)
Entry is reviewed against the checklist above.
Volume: {"value": 75, "unit": "mL"}
